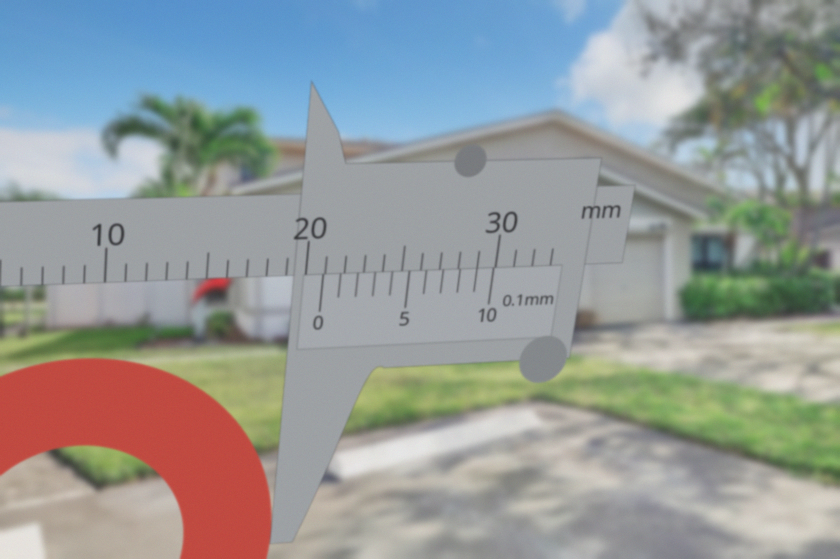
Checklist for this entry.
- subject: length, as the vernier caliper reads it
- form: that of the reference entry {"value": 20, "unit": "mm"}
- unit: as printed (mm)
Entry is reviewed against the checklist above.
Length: {"value": 20.9, "unit": "mm"}
